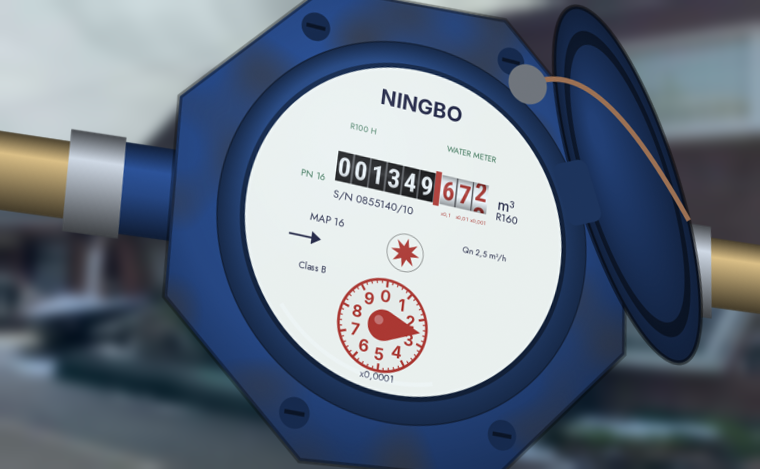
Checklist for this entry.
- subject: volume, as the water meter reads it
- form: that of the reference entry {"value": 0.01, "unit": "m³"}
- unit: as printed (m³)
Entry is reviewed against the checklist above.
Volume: {"value": 1349.6722, "unit": "m³"}
